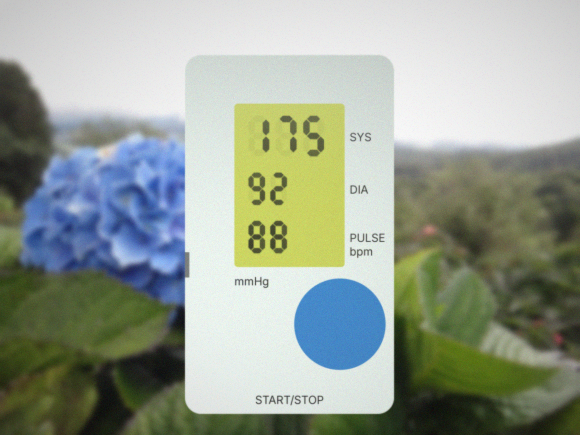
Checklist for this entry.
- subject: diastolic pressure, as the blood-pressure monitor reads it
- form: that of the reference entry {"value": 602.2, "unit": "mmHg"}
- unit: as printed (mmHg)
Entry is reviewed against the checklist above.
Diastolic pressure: {"value": 92, "unit": "mmHg"}
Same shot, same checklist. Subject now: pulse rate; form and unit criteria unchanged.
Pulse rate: {"value": 88, "unit": "bpm"}
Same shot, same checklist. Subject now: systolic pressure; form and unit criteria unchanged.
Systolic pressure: {"value": 175, "unit": "mmHg"}
